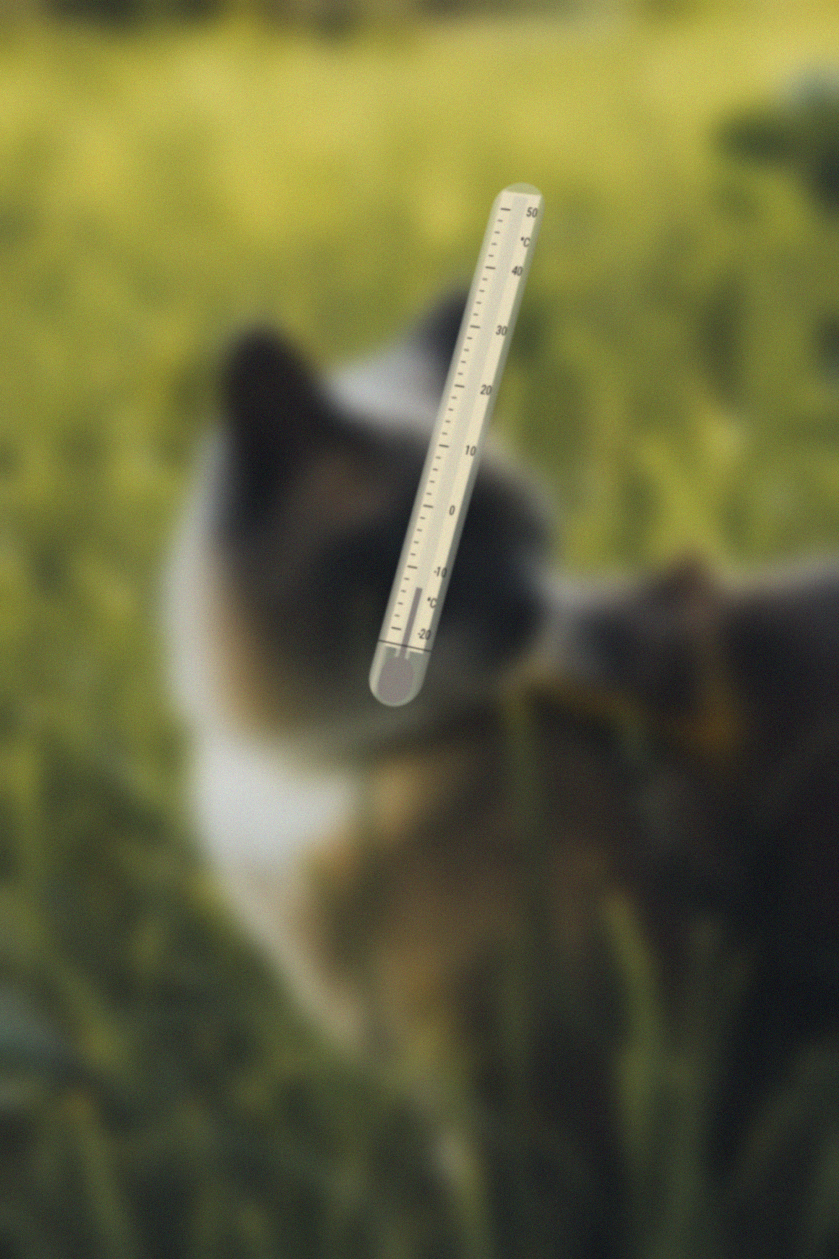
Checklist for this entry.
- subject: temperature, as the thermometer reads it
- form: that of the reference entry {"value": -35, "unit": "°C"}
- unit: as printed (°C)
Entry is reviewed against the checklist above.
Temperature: {"value": -13, "unit": "°C"}
